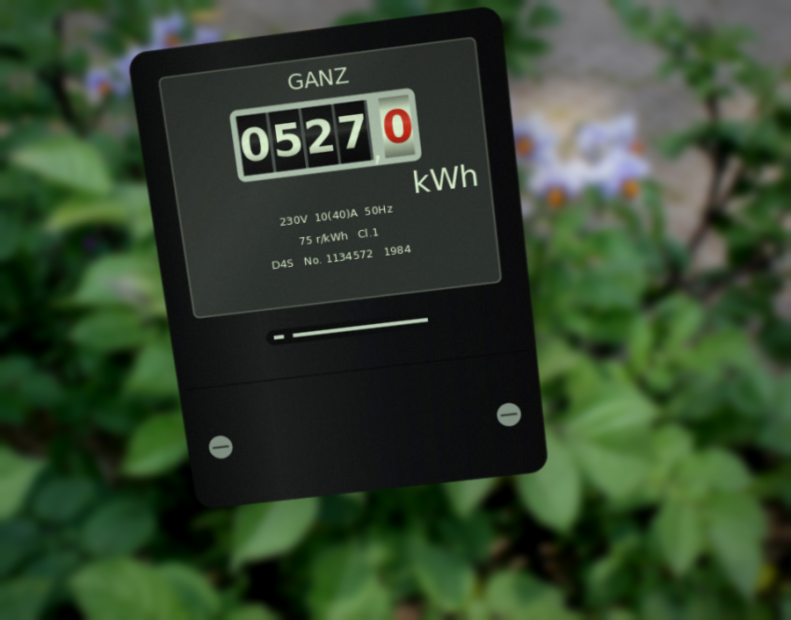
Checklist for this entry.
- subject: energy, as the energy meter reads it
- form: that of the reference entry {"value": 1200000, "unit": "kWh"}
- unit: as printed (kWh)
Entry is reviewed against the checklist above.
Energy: {"value": 527.0, "unit": "kWh"}
